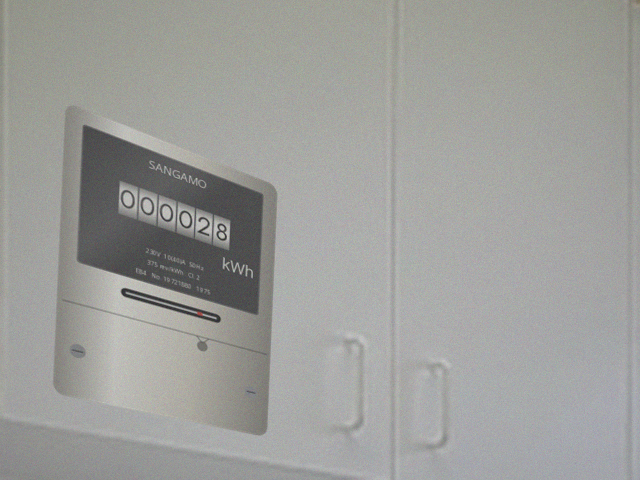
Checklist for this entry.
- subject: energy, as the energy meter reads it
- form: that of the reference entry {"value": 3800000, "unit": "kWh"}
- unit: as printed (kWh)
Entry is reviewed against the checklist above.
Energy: {"value": 28, "unit": "kWh"}
